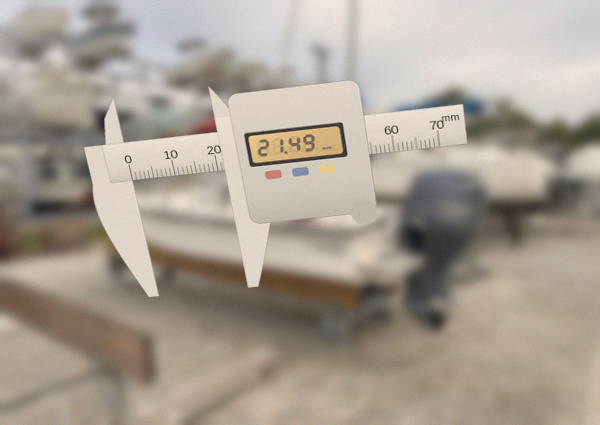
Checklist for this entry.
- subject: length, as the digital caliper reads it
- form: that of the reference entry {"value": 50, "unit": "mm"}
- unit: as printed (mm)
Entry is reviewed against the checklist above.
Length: {"value": 21.49, "unit": "mm"}
